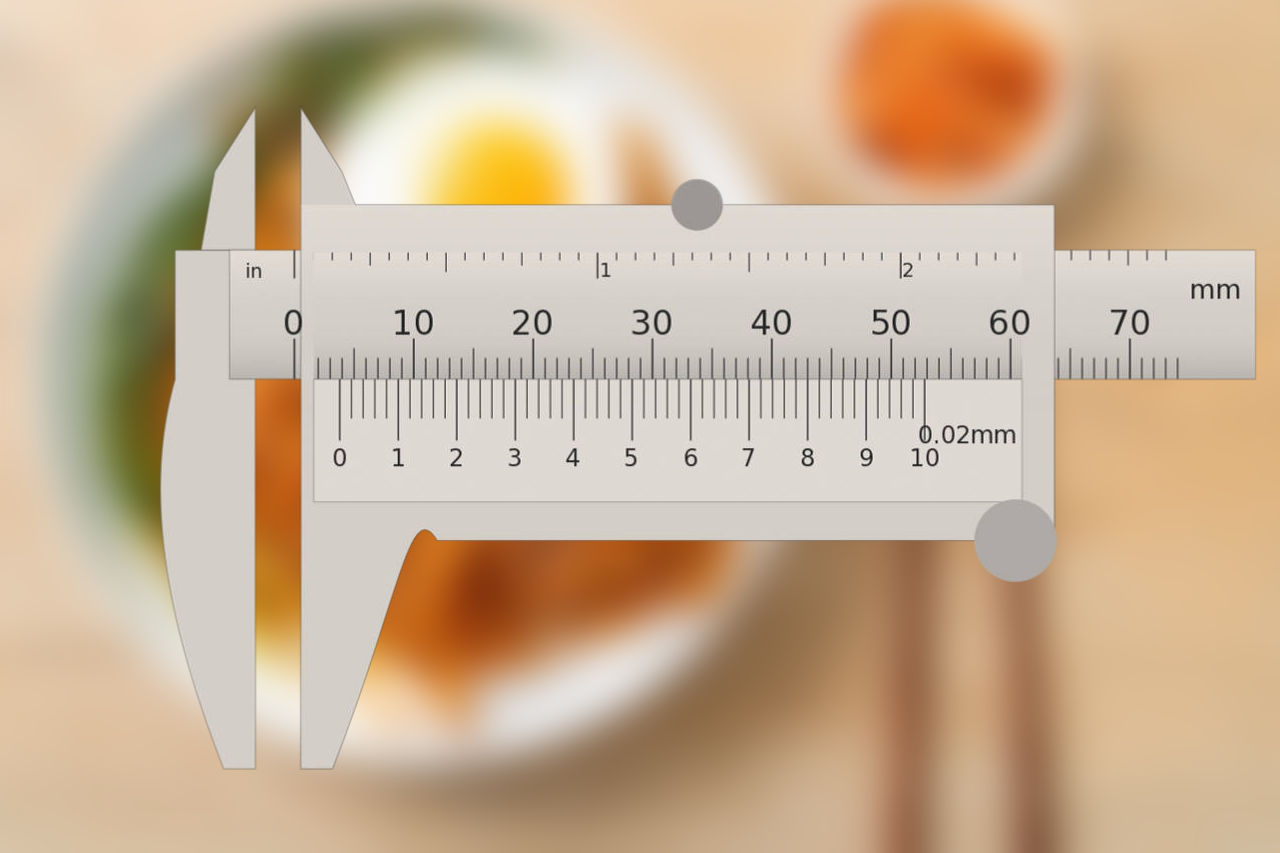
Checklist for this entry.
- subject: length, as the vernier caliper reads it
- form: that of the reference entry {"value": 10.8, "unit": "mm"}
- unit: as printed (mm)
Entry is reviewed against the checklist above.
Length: {"value": 3.8, "unit": "mm"}
